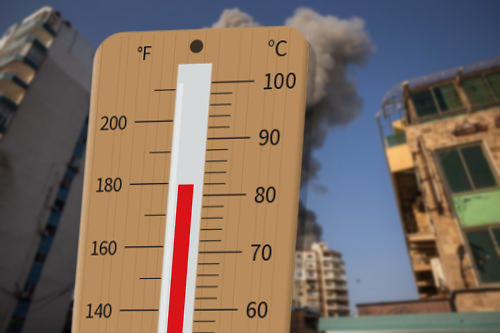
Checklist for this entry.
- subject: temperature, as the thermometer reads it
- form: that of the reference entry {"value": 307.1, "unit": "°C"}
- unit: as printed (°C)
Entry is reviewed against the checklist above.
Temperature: {"value": 82, "unit": "°C"}
